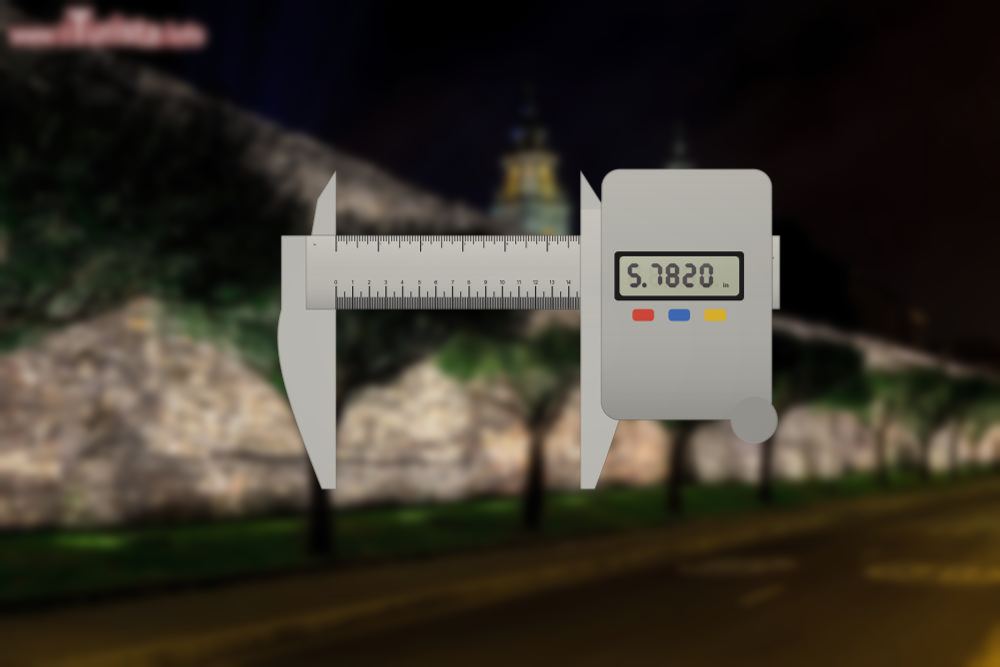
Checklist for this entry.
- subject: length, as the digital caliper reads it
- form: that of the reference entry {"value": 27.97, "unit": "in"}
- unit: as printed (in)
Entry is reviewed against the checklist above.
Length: {"value": 5.7820, "unit": "in"}
